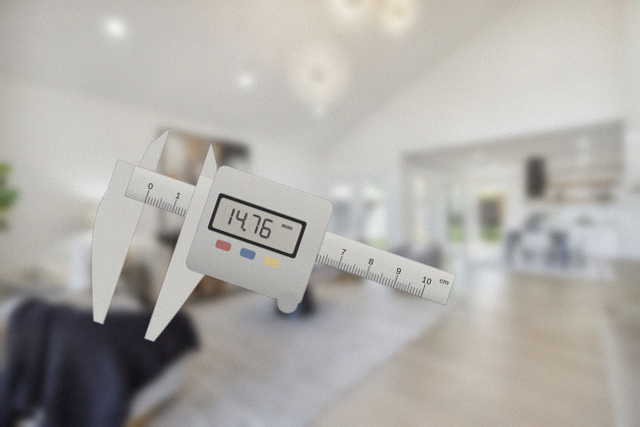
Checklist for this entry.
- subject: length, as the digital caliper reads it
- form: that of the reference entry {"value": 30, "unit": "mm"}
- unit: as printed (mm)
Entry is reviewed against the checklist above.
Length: {"value": 14.76, "unit": "mm"}
